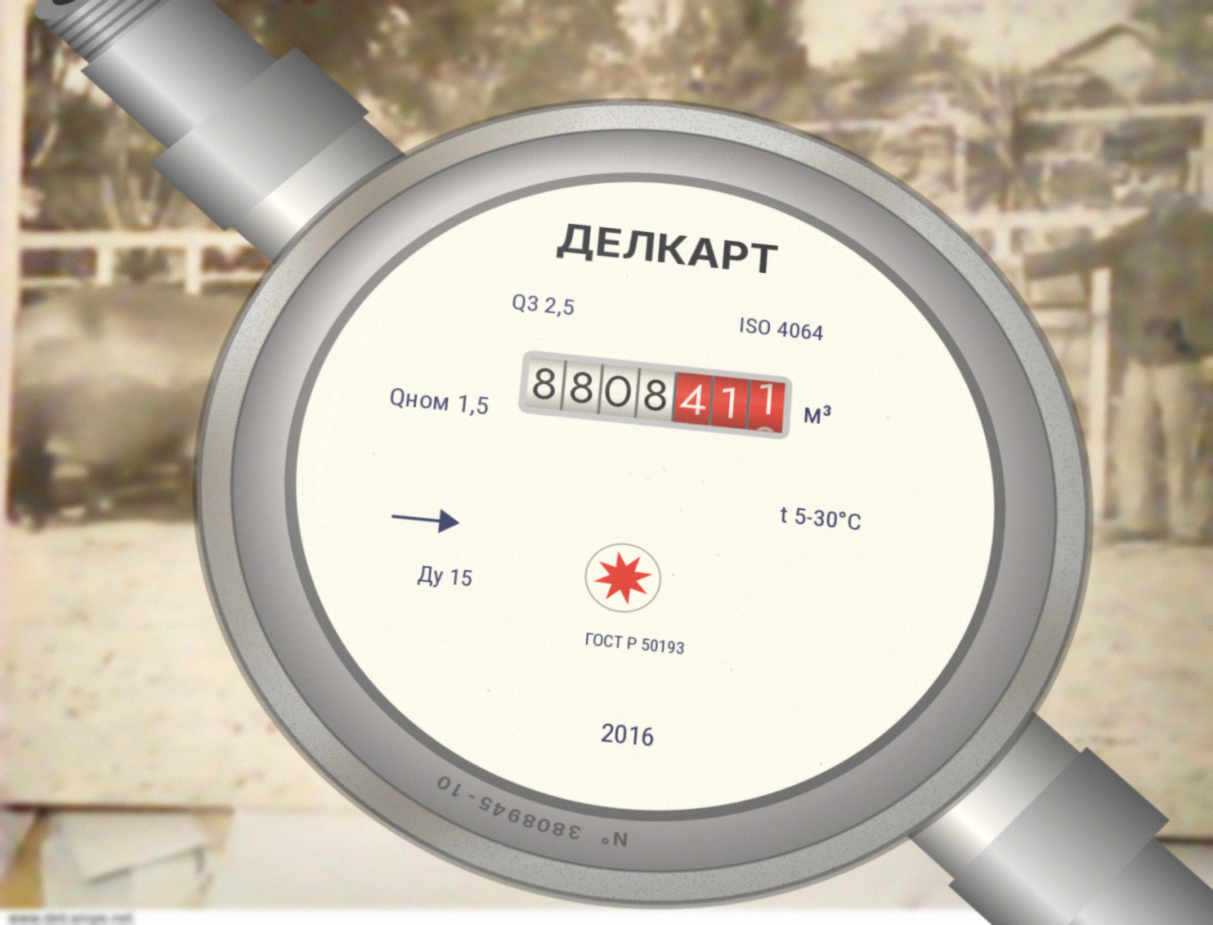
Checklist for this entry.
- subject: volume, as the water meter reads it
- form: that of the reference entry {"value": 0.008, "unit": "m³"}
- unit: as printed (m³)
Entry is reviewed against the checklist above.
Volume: {"value": 8808.411, "unit": "m³"}
